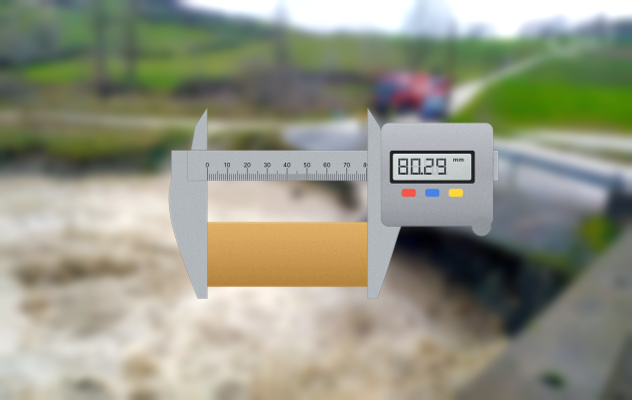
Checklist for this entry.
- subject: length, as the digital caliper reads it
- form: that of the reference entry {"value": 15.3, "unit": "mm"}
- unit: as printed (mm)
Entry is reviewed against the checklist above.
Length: {"value": 80.29, "unit": "mm"}
